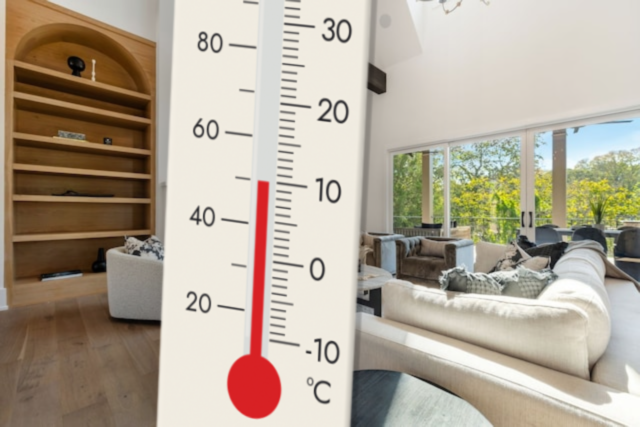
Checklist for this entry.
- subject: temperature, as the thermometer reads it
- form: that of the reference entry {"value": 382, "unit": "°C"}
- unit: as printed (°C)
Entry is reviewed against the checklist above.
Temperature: {"value": 10, "unit": "°C"}
